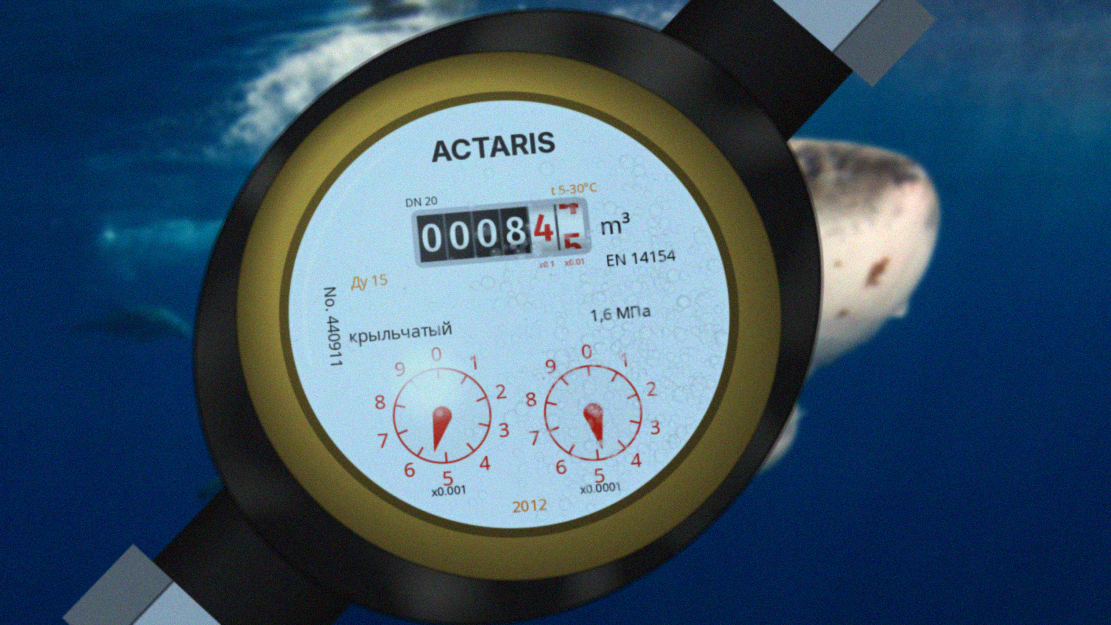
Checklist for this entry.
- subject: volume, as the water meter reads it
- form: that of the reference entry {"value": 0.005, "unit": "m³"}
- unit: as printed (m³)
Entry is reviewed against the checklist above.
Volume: {"value": 8.4454, "unit": "m³"}
